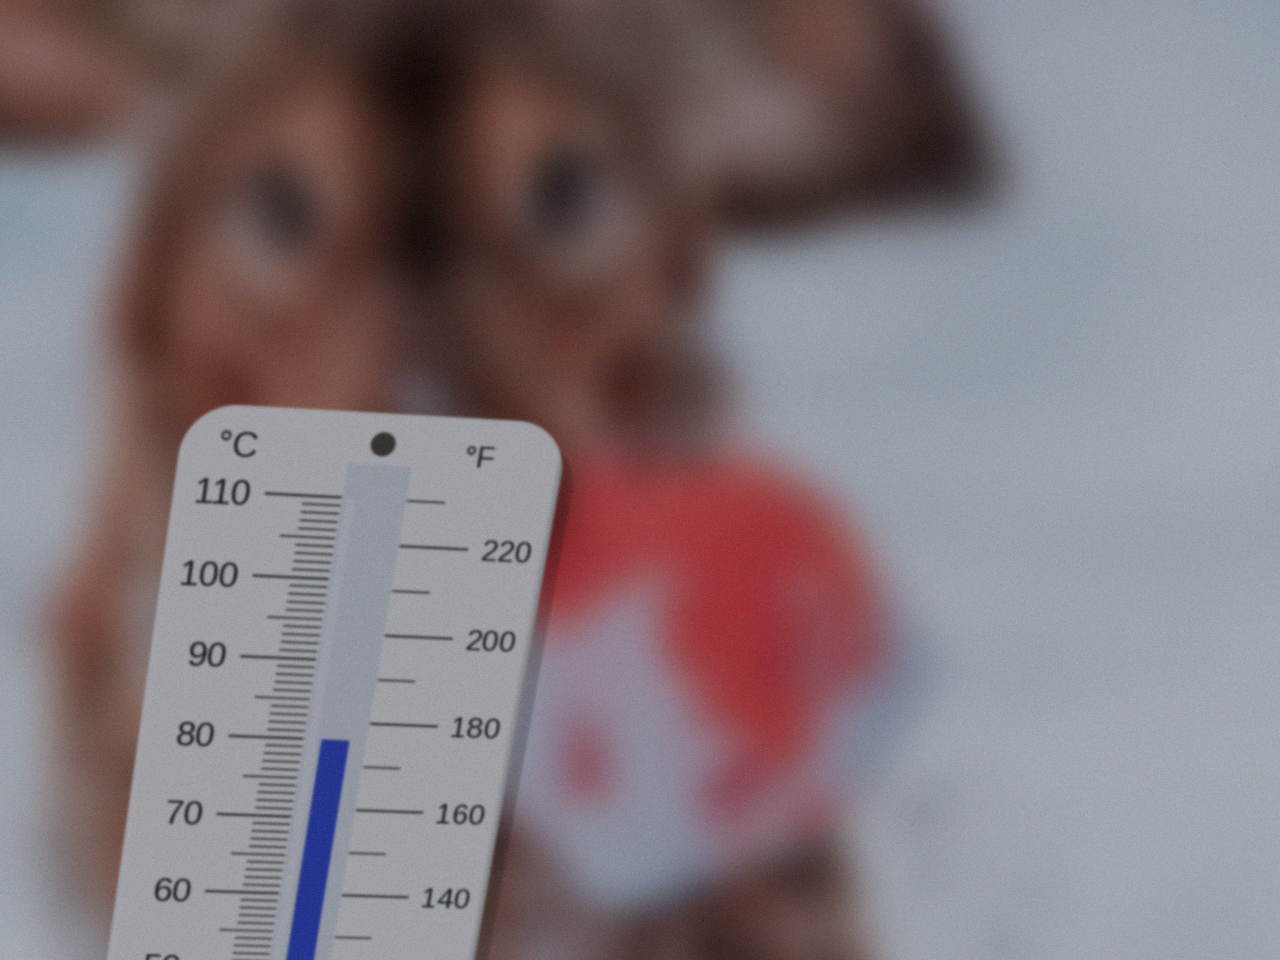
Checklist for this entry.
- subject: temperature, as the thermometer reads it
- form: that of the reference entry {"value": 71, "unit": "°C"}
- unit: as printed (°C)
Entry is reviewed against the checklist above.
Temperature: {"value": 80, "unit": "°C"}
